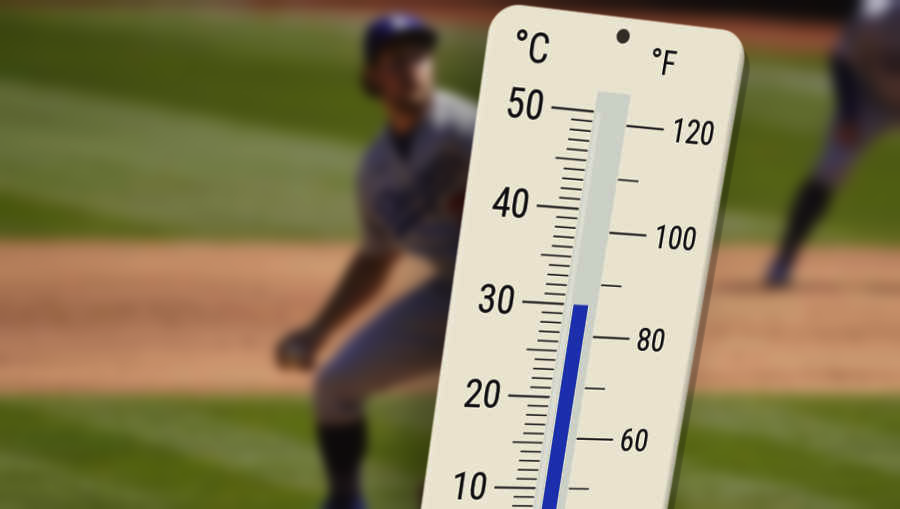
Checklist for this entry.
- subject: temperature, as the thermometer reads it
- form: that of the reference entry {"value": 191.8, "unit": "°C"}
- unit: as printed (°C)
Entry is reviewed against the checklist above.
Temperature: {"value": 30, "unit": "°C"}
